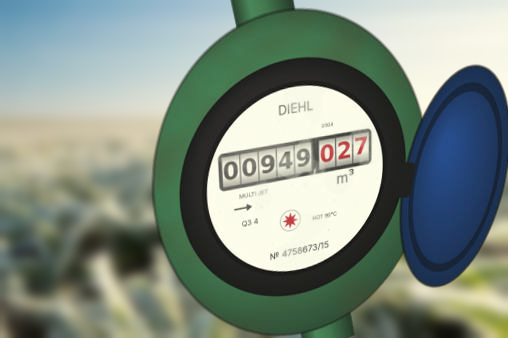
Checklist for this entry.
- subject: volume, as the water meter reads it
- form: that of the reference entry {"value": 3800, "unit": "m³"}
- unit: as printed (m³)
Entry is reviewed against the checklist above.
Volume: {"value": 949.027, "unit": "m³"}
